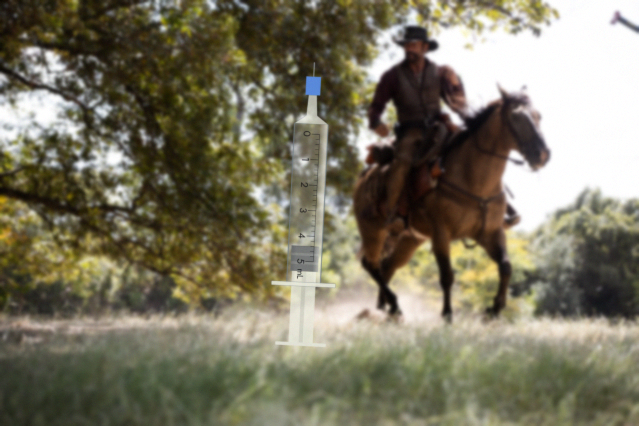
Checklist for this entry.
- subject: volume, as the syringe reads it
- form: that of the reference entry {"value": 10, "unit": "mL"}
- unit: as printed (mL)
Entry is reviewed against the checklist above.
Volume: {"value": 4.4, "unit": "mL"}
